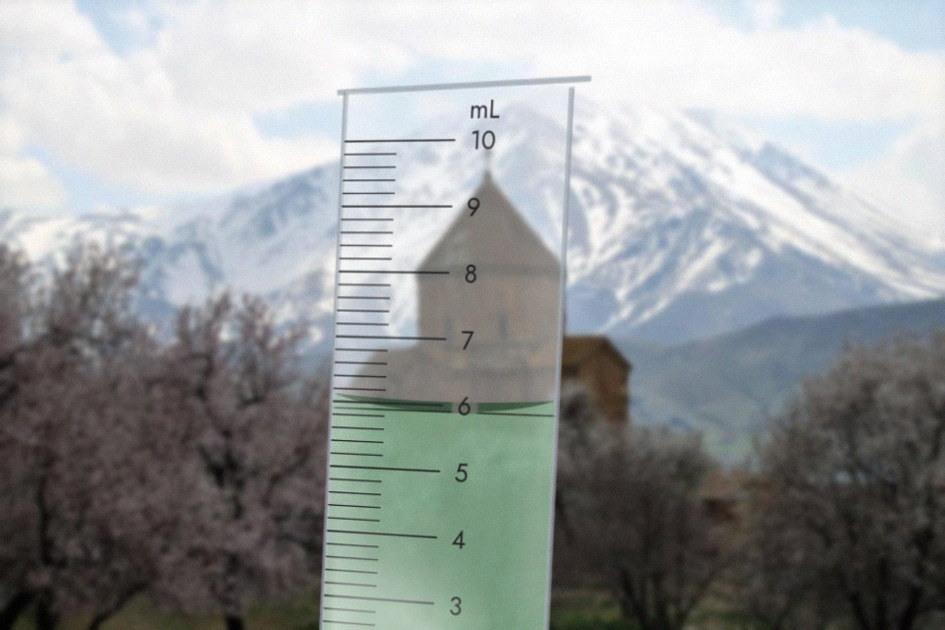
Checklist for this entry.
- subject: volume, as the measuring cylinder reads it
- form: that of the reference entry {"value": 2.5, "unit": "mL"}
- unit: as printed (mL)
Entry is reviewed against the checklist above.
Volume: {"value": 5.9, "unit": "mL"}
